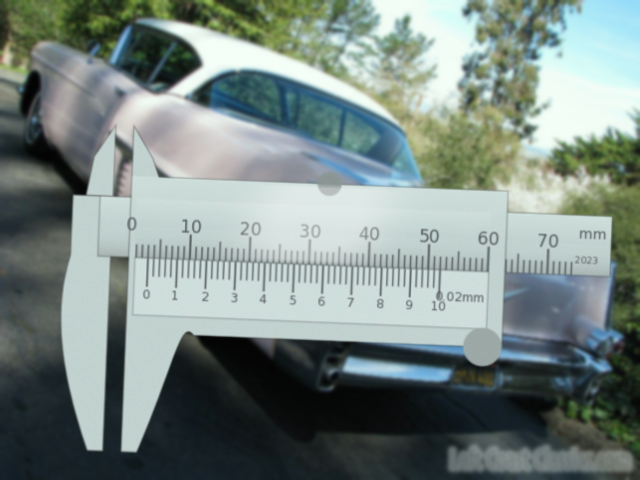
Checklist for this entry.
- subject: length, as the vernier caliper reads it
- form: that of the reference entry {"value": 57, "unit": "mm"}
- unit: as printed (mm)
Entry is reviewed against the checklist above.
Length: {"value": 3.0, "unit": "mm"}
